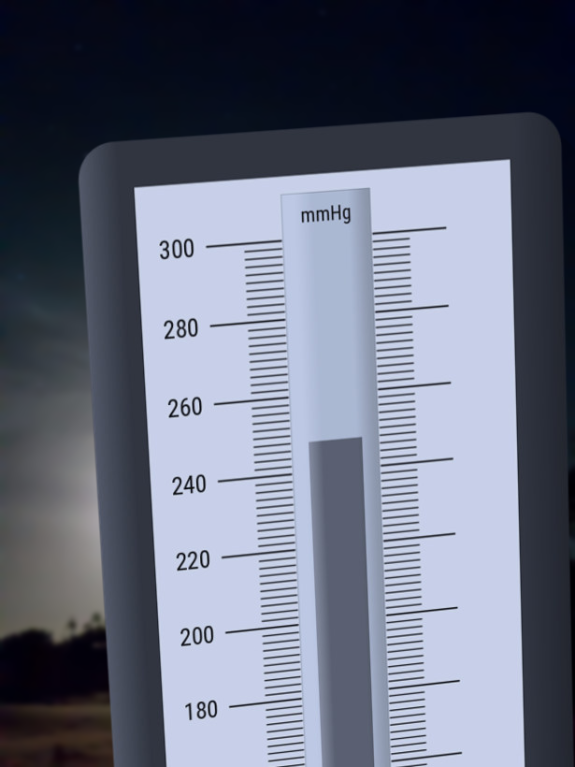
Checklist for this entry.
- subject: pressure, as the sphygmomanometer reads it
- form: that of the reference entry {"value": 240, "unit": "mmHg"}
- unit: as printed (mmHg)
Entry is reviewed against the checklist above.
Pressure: {"value": 248, "unit": "mmHg"}
